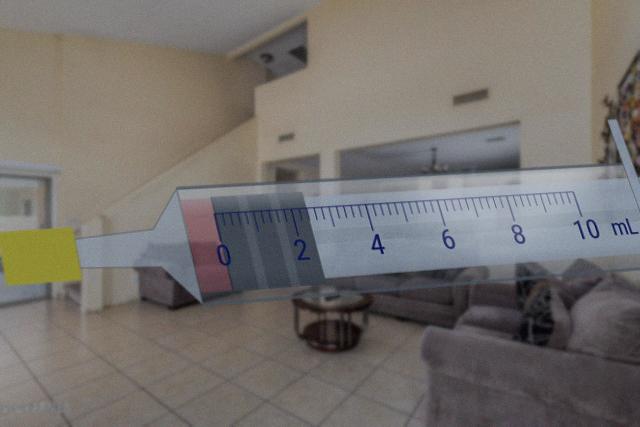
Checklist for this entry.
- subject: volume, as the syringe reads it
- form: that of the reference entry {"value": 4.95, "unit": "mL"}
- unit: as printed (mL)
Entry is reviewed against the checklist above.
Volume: {"value": 0, "unit": "mL"}
